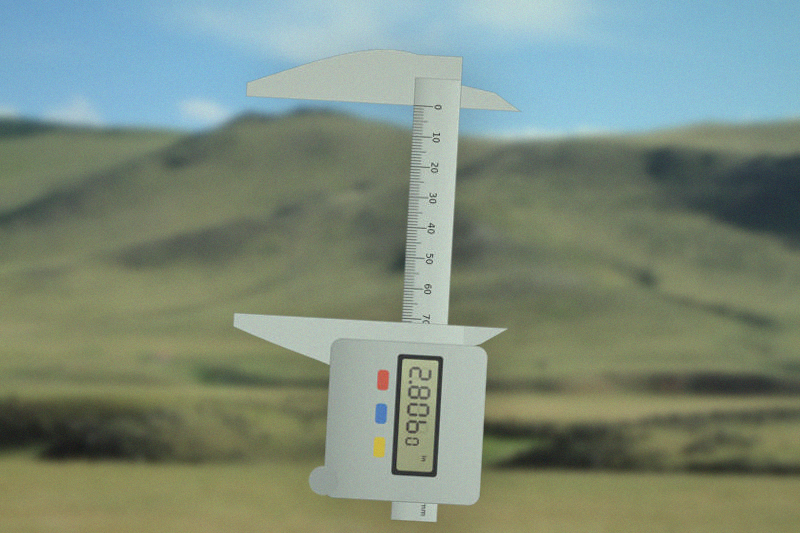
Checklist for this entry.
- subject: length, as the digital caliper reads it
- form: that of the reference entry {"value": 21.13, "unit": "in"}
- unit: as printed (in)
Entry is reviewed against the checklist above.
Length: {"value": 2.8060, "unit": "in"}
